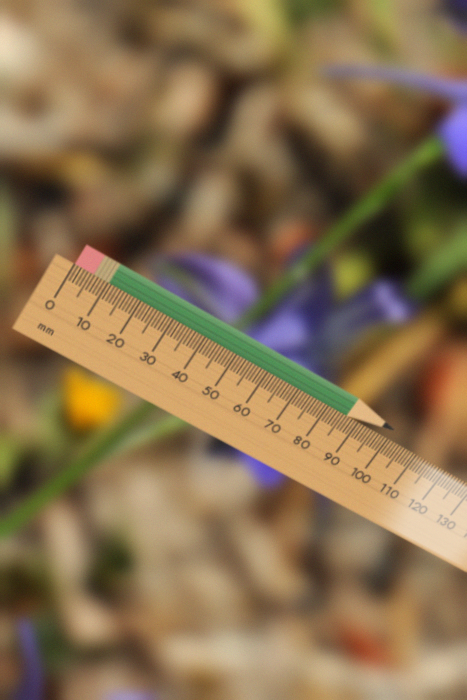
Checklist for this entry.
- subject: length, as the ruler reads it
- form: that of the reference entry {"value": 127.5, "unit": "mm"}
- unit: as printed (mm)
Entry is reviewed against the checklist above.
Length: {"value": 100, "unit": "mm"}
